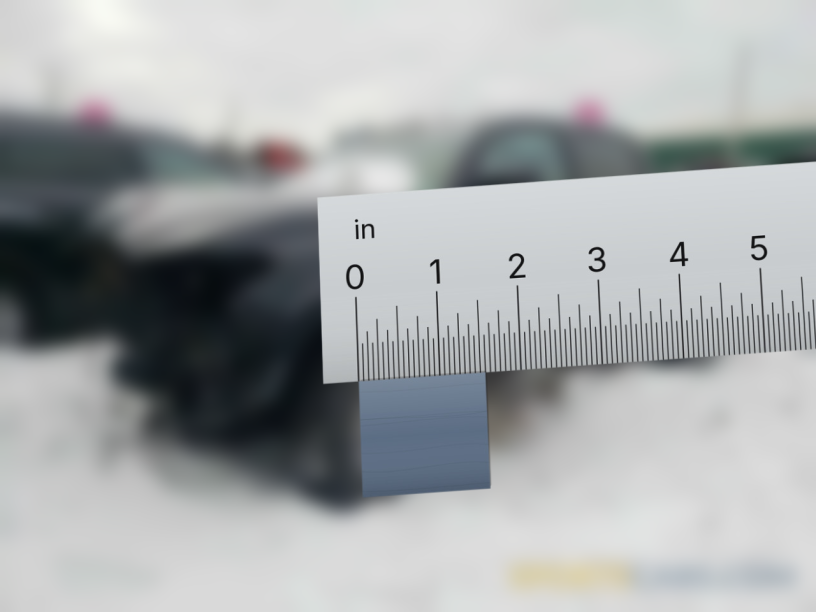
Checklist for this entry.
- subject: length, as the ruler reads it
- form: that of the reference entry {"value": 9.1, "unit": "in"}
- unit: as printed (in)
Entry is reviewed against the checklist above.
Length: {"value": 1.5625, "unit": "in"}
